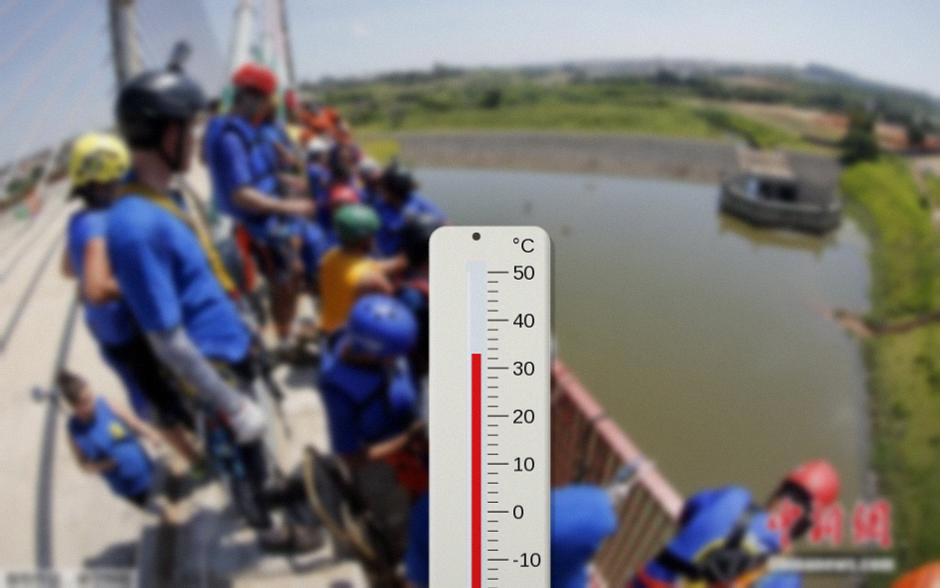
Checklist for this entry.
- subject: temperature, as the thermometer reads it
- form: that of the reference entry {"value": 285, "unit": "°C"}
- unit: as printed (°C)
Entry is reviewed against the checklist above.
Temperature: {"value": 33, "unit": "°C"}
